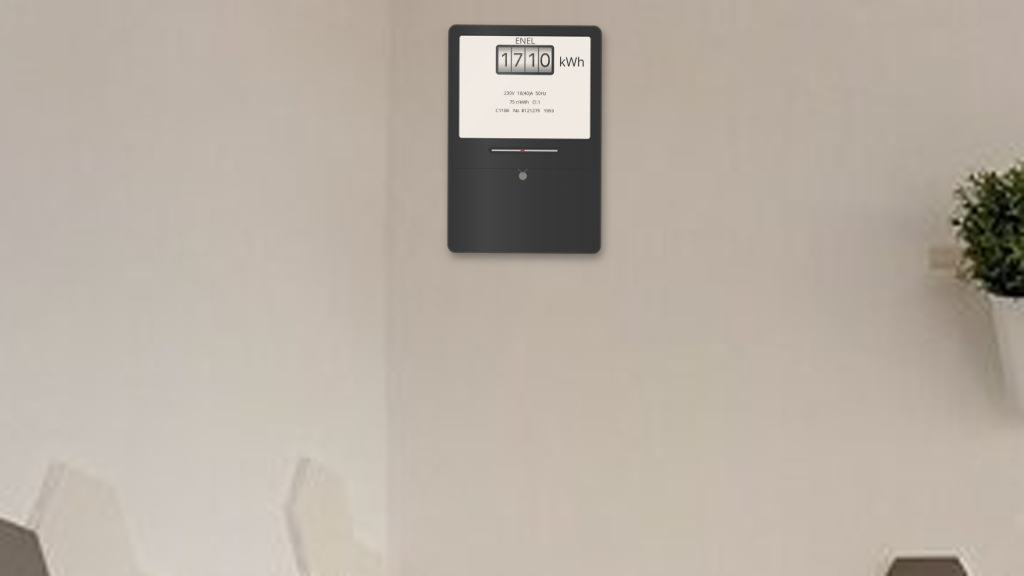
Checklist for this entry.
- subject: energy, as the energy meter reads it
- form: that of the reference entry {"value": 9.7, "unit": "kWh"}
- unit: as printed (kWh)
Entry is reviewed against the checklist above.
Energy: {"value": 1710, "unit": "kWh"}
